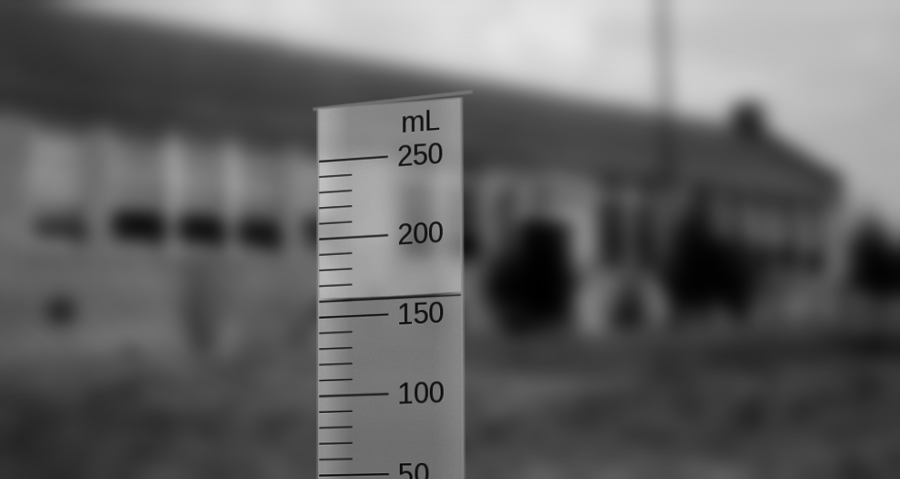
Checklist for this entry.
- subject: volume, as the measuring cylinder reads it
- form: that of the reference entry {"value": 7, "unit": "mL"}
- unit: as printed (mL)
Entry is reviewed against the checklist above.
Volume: {"value": 160, "unit": "mL"}
